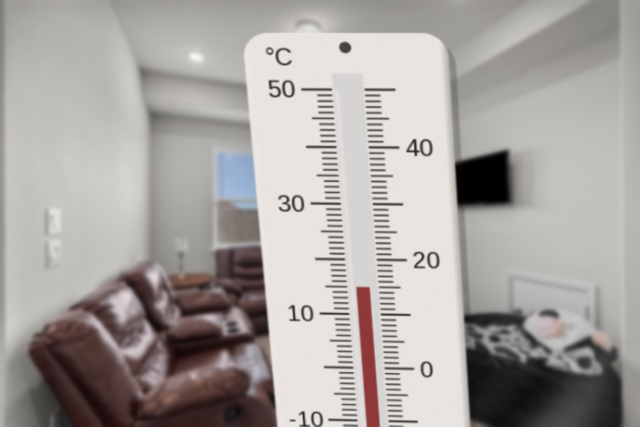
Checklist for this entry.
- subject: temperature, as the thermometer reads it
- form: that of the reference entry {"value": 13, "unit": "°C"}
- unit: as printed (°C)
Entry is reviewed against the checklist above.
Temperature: {"value": 15, "unit": "°C"}
